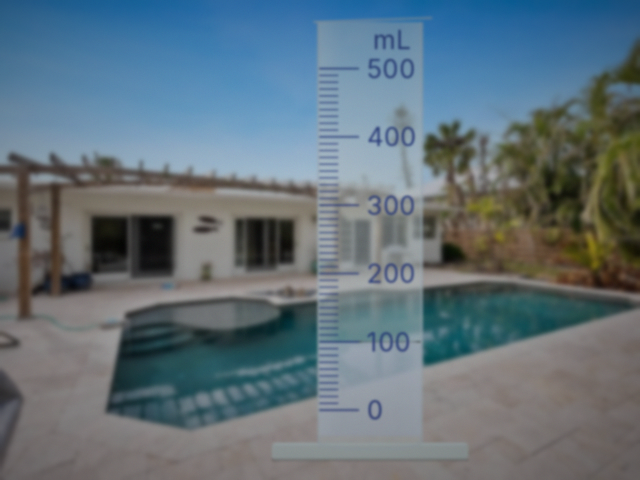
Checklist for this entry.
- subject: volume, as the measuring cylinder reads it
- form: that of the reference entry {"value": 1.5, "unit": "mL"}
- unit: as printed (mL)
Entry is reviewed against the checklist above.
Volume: {"value": 100, "unit": "mL"}
